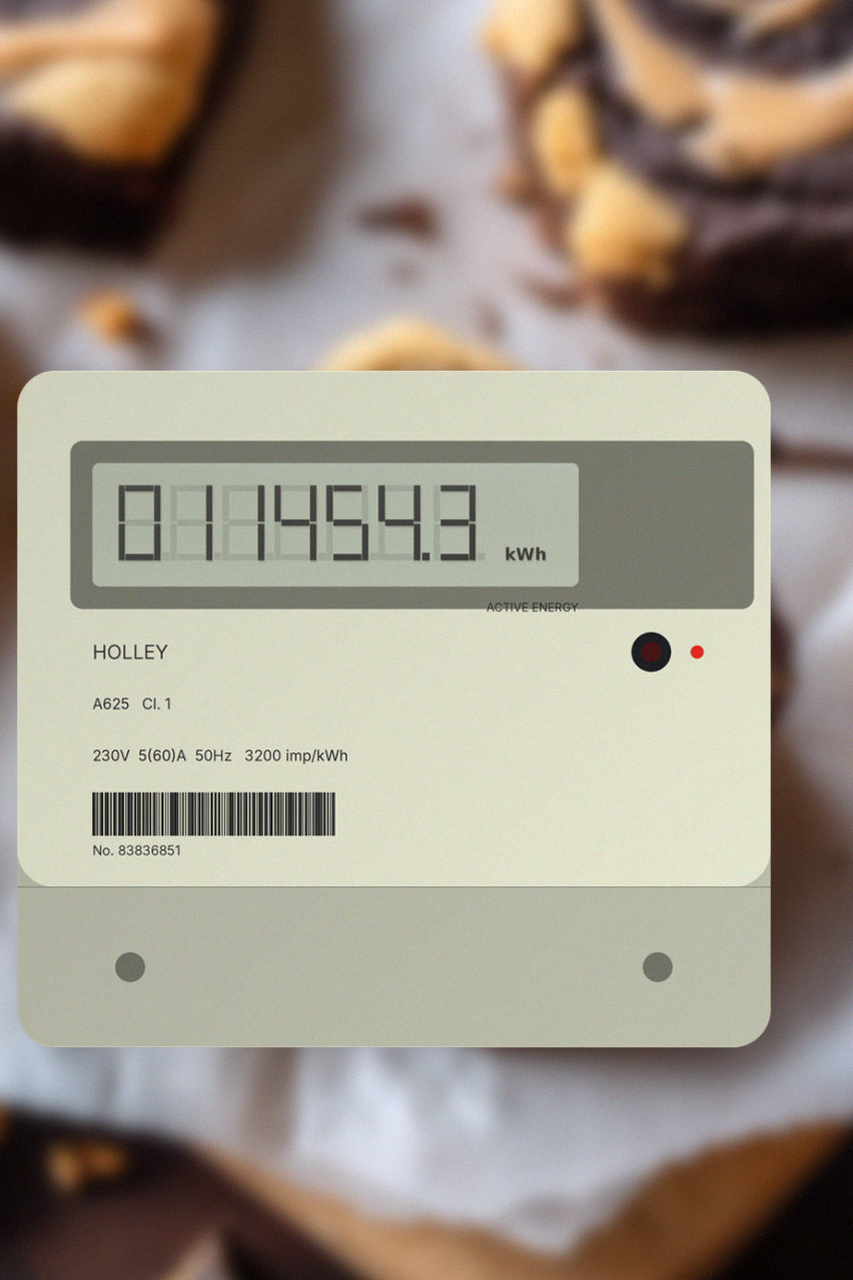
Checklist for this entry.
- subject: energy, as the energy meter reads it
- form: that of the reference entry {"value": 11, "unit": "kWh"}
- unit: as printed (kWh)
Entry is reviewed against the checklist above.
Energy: {"value": 11454.3, "unit": "kWh"}
